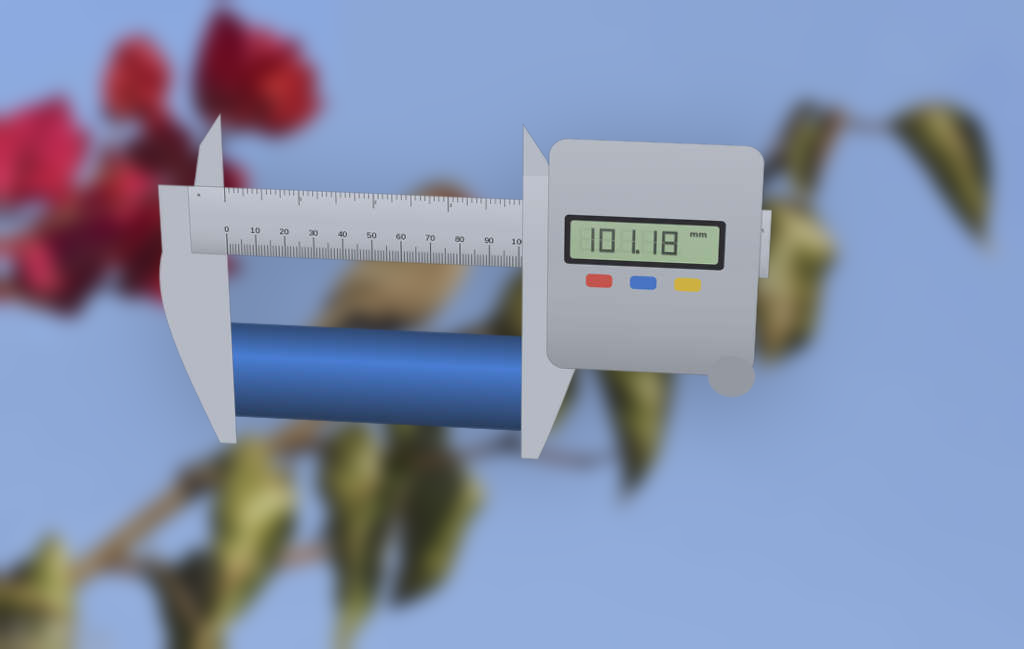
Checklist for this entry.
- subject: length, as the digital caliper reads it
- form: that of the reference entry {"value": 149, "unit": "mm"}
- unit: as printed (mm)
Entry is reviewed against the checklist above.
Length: {"value": 101.18, "unit": "mm"}
